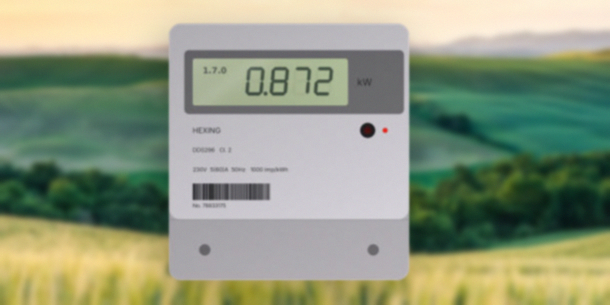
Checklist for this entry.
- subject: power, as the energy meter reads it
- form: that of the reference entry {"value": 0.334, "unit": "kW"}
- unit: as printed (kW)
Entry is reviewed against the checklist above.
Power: {"value": 0.872, "unit": "kW"}
